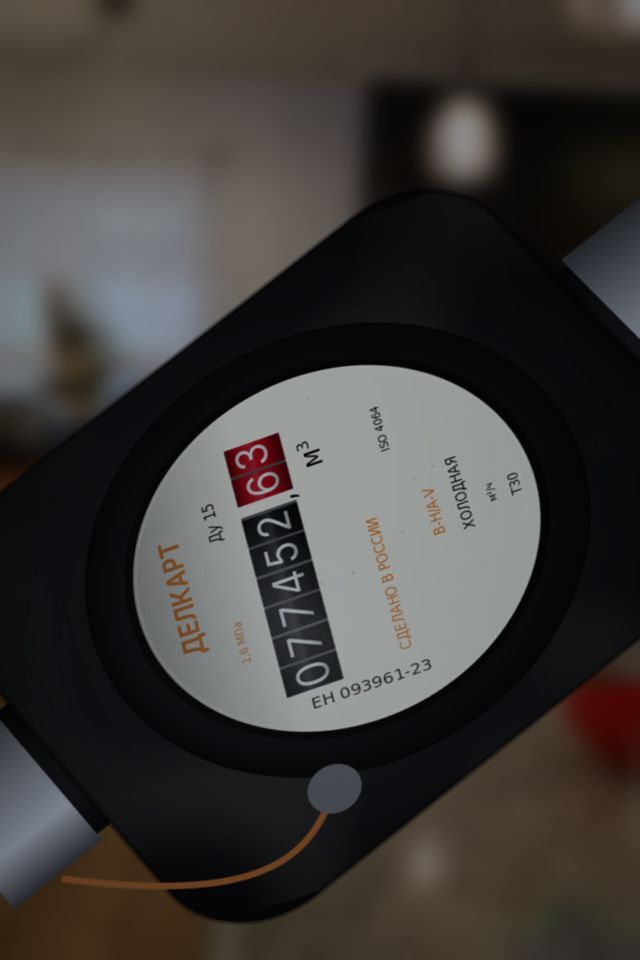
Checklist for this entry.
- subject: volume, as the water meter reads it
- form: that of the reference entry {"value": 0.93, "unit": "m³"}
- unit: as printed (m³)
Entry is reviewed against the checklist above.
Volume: {"value": 77452.63, "unit": "m³"}
